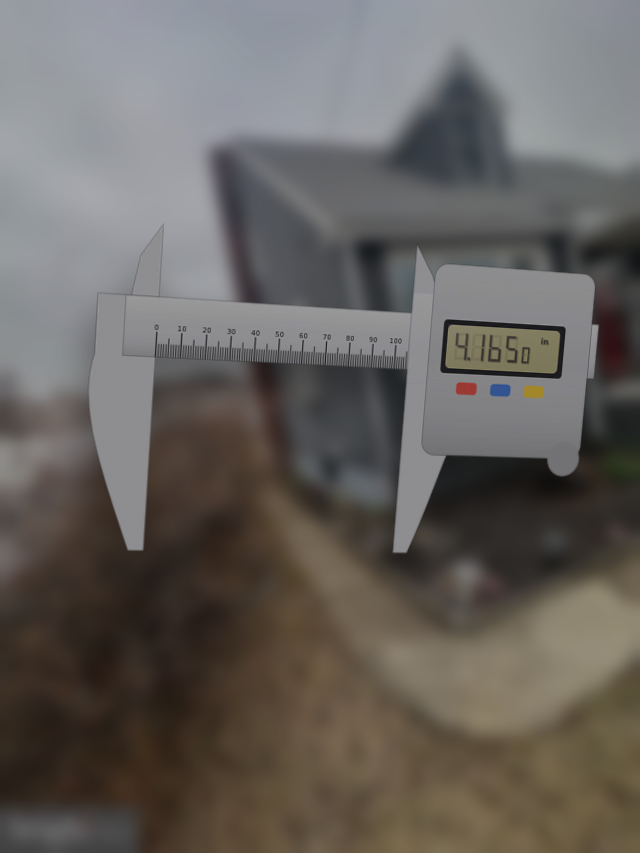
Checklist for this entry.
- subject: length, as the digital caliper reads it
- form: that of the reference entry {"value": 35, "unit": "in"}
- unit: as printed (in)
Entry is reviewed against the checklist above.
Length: {"value": 4.1650, "unit": "in"}
